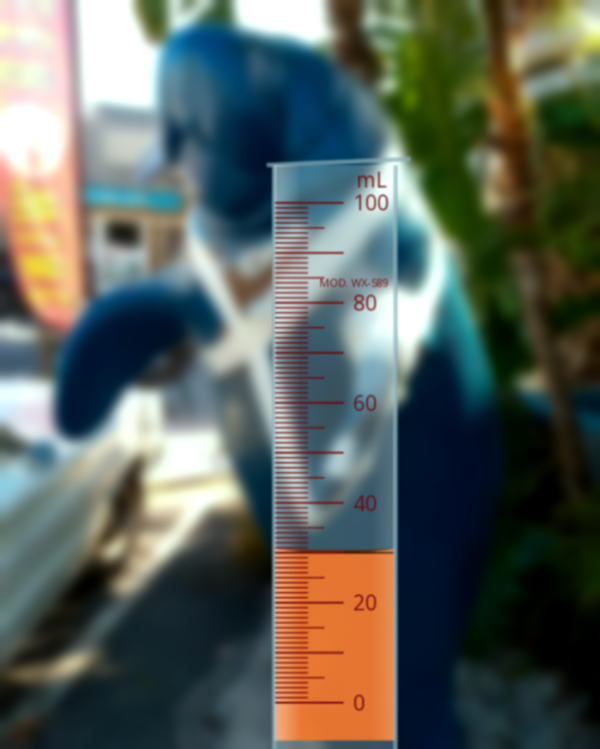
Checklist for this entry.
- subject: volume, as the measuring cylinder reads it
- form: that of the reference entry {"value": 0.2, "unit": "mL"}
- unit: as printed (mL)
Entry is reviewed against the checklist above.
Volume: {"value": 30, "unit": "mL"}
